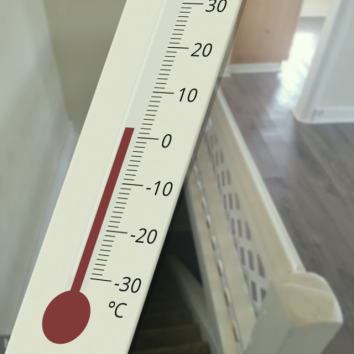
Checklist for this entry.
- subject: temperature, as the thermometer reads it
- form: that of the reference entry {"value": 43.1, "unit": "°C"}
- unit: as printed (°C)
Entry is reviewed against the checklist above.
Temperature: {"value": 2, "unit": "°C"}
